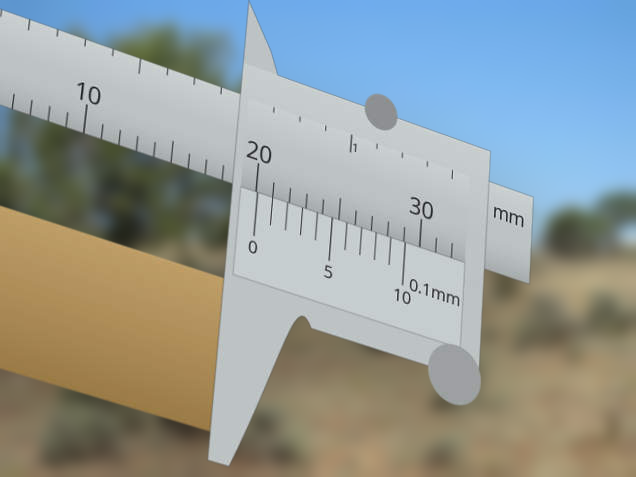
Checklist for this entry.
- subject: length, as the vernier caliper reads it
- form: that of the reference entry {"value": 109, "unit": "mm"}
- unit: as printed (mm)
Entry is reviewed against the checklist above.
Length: {"value": 20.1, "unit": "mm"}
